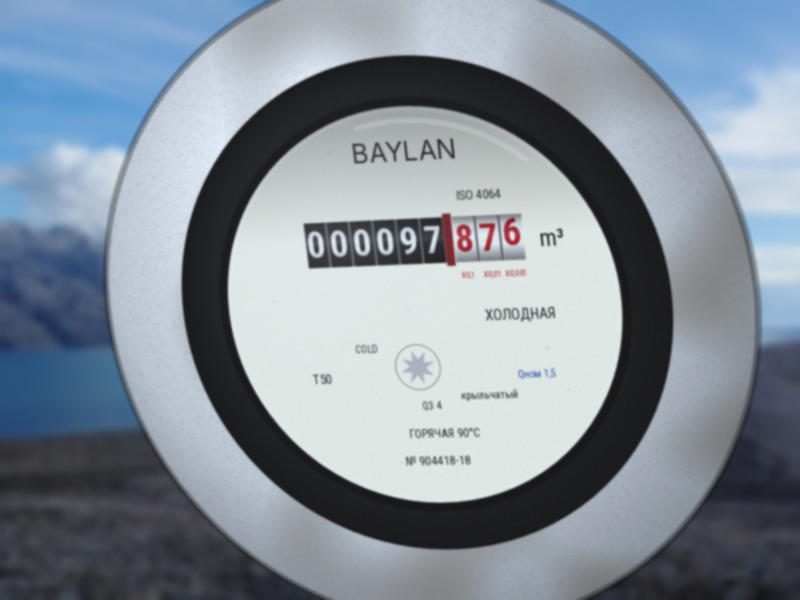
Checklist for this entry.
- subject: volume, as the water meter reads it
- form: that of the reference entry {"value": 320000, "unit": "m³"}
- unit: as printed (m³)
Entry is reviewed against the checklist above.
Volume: {"value": 97.876, "unit": "m³"}
